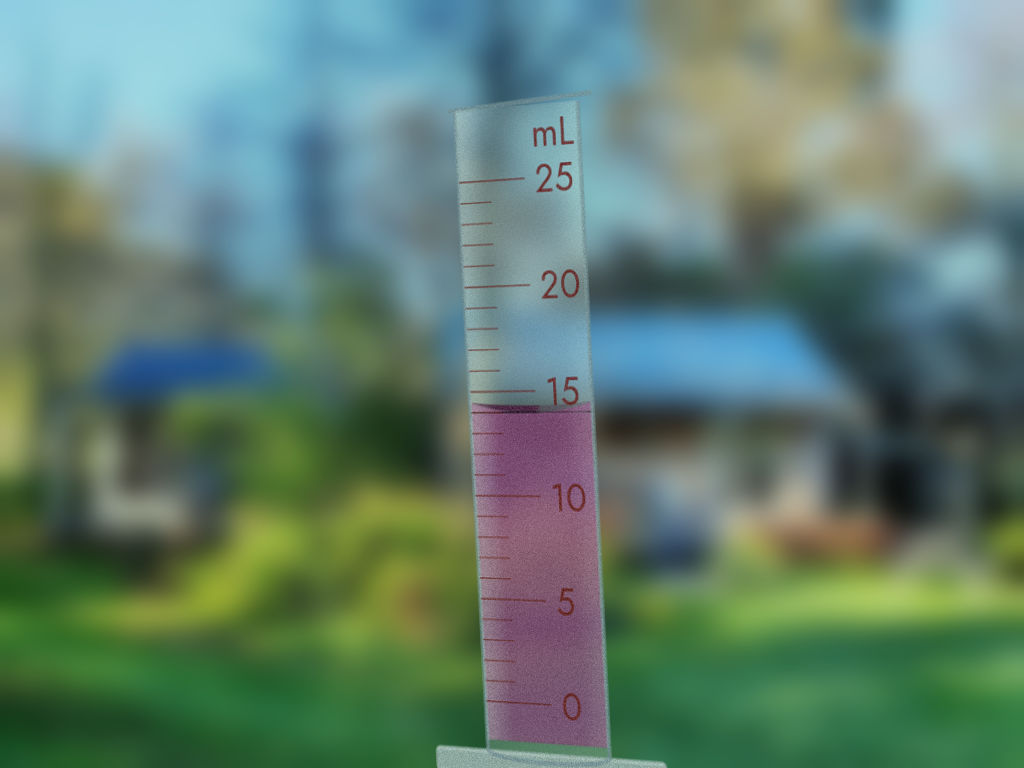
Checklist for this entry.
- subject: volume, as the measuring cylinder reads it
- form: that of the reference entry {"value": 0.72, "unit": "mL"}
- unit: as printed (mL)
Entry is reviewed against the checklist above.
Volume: {"value": 14, "unit": "mL"}
